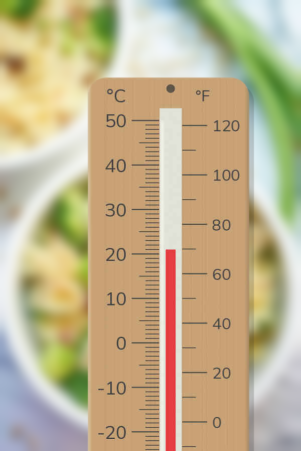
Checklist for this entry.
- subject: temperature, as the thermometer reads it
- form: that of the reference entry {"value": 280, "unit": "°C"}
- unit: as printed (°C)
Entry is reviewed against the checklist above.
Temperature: {"value": 21, "unit": "°C"}
